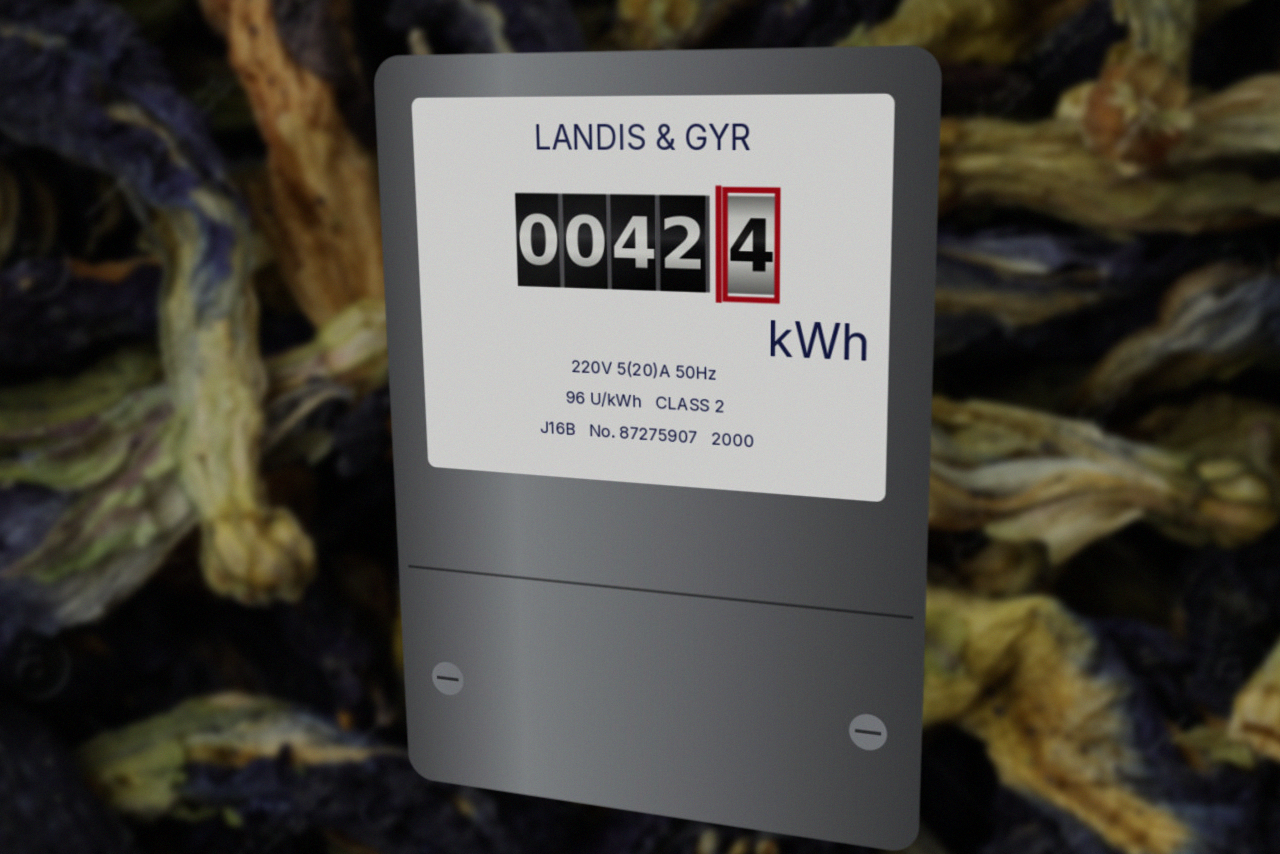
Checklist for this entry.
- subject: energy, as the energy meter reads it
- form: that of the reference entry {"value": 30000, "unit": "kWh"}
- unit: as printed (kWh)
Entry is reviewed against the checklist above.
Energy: {"value": 42.4, "unit": "kWh"}
